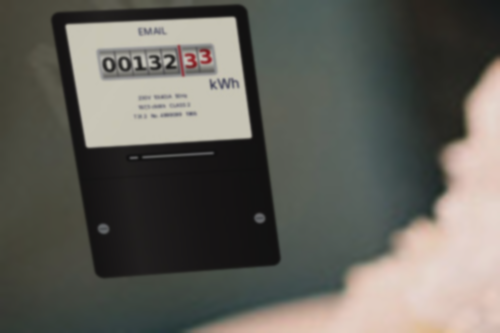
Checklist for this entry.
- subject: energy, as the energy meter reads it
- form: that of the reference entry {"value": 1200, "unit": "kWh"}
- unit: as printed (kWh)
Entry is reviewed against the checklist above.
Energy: {"value": 132.33, "unit": "kWh"}
